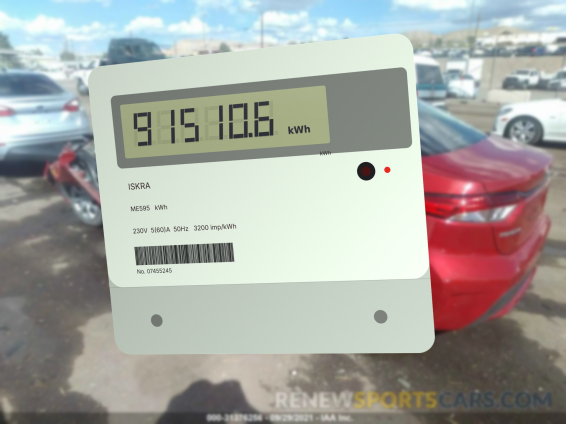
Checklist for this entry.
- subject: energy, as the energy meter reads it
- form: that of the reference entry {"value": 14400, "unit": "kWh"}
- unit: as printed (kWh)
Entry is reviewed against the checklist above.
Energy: {"value": 91510.6, "unit": "kWh"}
